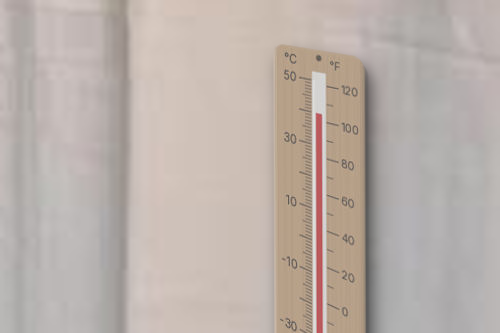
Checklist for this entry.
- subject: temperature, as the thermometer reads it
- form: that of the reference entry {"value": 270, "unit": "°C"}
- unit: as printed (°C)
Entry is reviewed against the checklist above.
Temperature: {"value": 40, "unit": "°C"}
